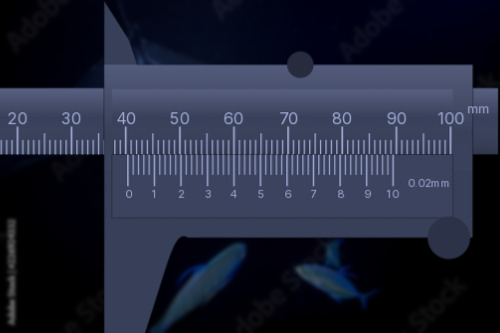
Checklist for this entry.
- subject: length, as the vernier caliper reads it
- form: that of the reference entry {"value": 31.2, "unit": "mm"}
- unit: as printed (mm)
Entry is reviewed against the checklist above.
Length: {"value": 40.4, "unit": "mm"}
